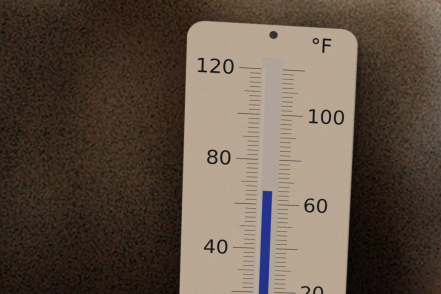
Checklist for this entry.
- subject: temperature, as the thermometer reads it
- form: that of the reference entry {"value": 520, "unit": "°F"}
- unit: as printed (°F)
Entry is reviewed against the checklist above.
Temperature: {"value": 66, "unit": "°F"}
